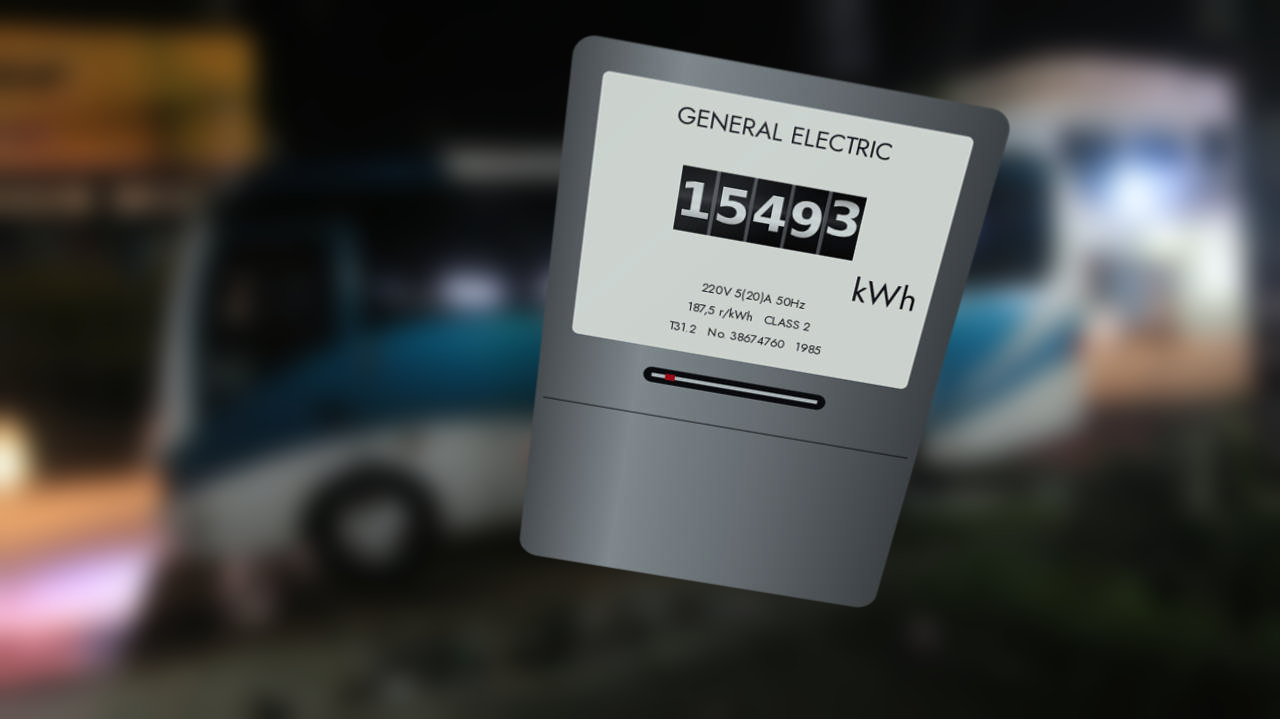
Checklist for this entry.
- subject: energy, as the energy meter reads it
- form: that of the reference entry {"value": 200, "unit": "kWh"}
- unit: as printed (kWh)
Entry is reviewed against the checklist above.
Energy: {"value": 15493, "unit": "kWh"}
